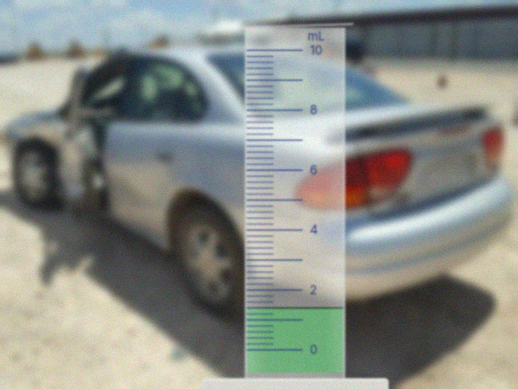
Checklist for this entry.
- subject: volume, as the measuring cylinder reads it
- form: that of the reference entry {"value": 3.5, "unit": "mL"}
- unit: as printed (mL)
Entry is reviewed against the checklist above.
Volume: {"value": 1.4, "unit": "mL"}
